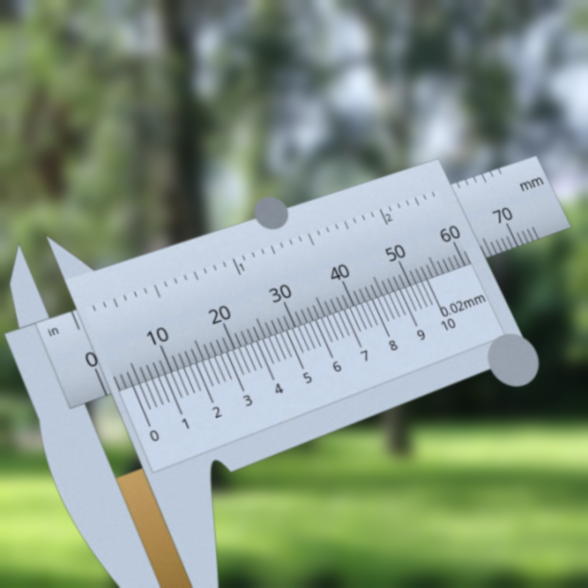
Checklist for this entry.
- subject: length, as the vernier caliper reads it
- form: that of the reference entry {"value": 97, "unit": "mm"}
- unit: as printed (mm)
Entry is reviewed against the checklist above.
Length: {"value": 4.0, "unit": "mm"}
